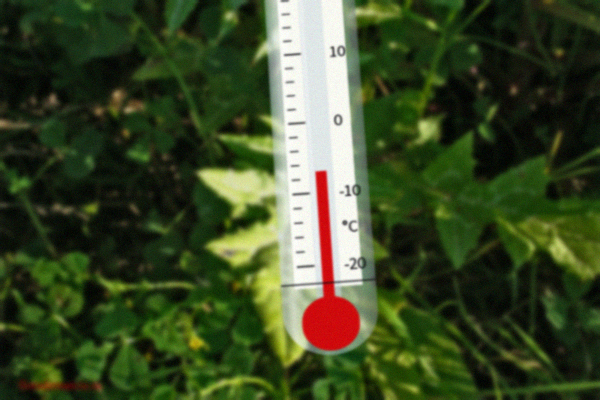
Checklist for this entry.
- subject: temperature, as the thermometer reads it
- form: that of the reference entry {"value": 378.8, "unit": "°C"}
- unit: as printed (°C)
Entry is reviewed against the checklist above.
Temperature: {"value": -7, "unit": "°C"}
